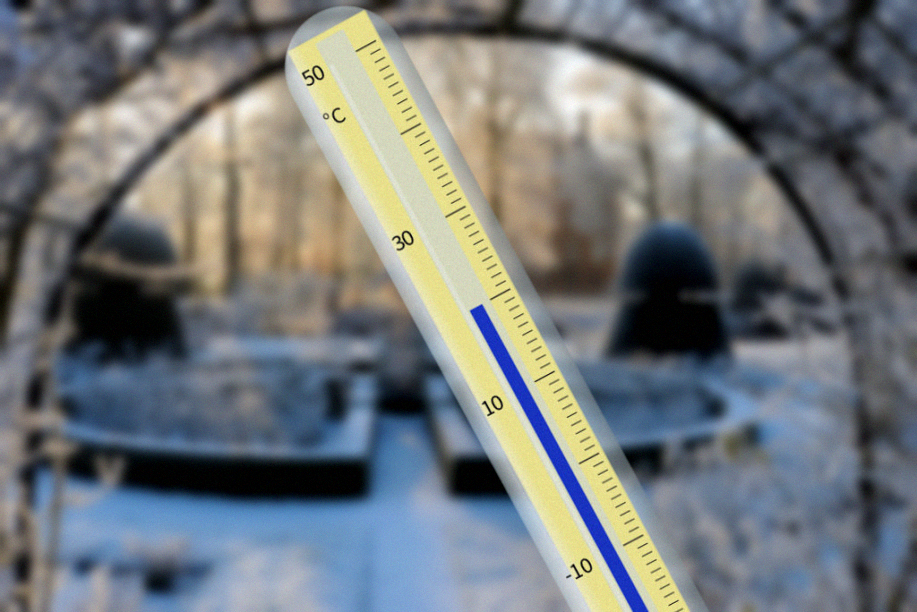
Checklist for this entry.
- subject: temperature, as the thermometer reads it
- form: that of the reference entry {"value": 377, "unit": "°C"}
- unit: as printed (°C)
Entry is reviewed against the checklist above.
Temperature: {"value": 20, "unit": "°C"}
